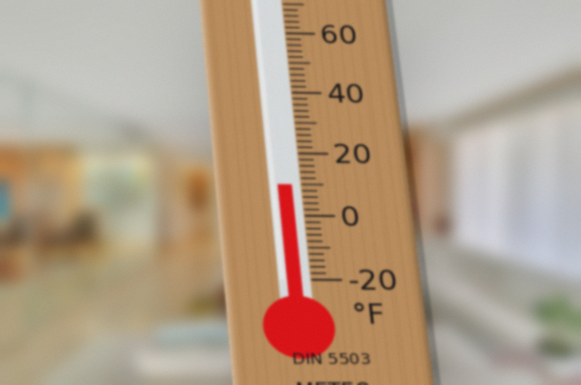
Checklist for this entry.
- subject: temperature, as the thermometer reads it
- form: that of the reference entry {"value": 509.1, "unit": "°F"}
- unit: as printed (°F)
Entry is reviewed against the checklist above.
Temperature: {"value": 10, "unit": "°F"}
